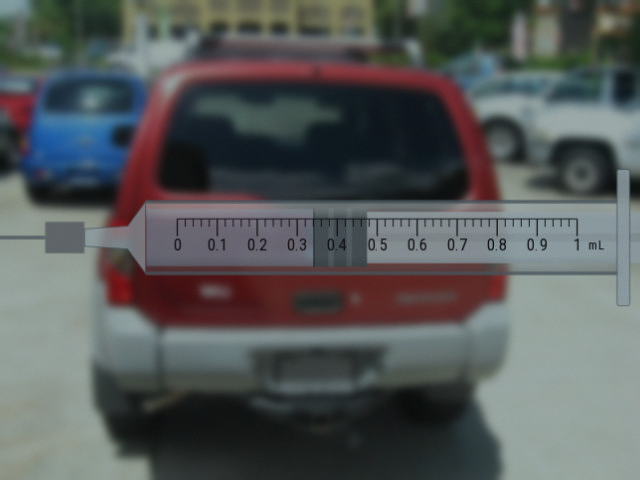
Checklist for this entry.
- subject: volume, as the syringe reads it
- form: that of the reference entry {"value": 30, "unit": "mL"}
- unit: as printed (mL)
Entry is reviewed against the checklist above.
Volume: {"value": 0.34, "unit": "mL"}
